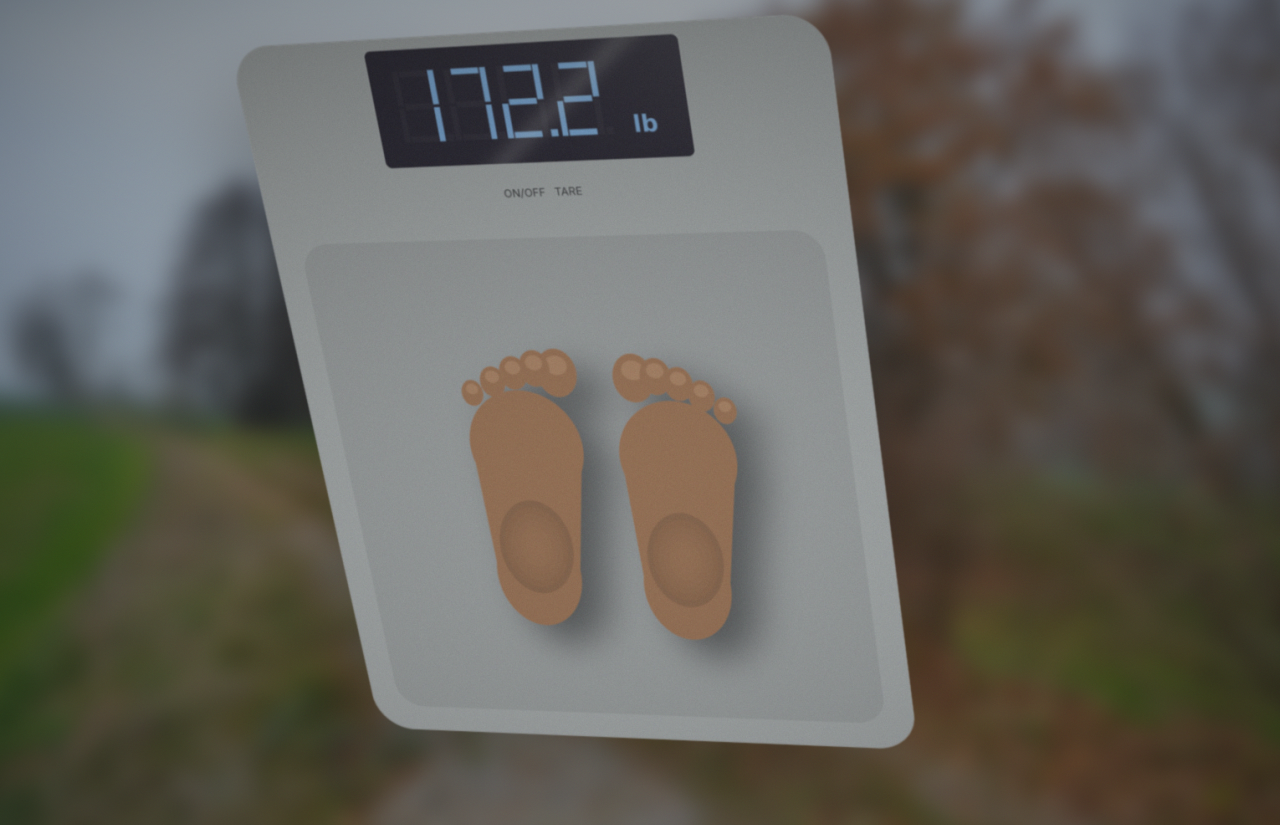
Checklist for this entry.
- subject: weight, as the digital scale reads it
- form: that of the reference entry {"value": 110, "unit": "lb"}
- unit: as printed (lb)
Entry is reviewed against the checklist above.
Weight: {"value": 172.2, "unit": "lb"}
